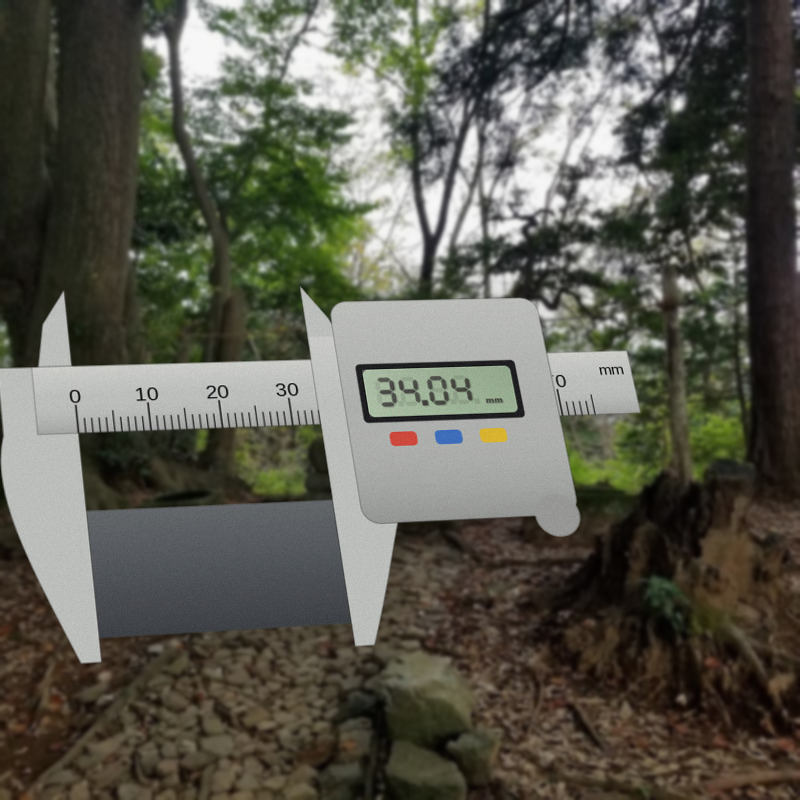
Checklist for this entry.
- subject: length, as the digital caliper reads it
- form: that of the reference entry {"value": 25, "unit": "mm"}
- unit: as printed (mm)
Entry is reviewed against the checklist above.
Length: {"value": 34.04, "unit": "mm"}
